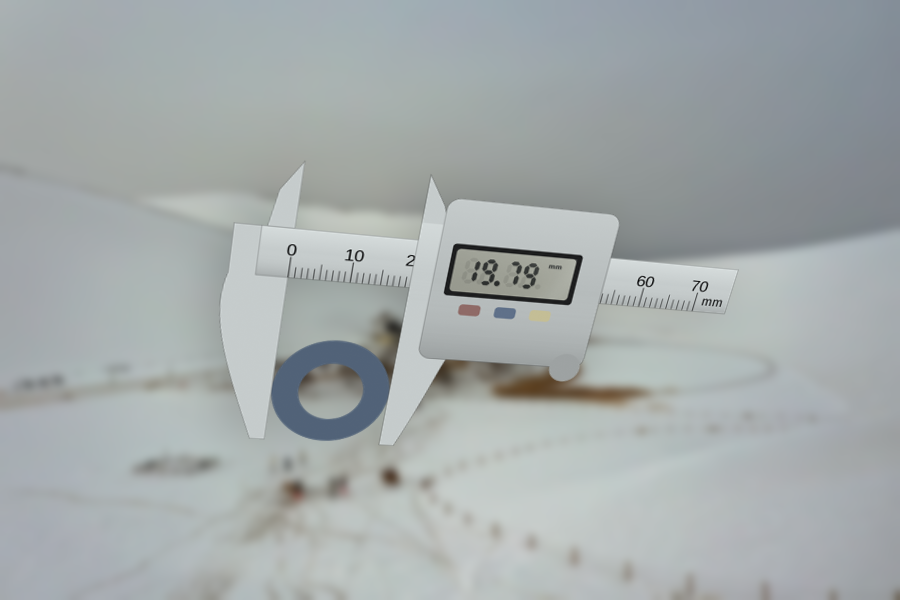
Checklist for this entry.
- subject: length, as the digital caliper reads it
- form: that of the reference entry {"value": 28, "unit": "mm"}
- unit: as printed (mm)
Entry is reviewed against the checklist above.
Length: {"value": 19.79, "unit": "mm"}
